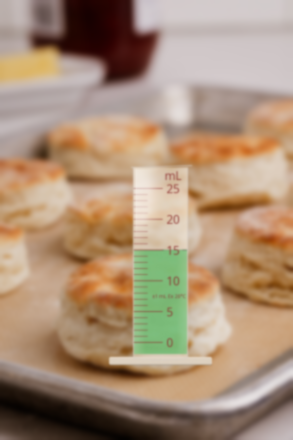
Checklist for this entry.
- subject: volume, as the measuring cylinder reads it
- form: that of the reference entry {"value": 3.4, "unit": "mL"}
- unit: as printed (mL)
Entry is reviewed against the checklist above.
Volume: {"value": 15, "unit": "mL"}
